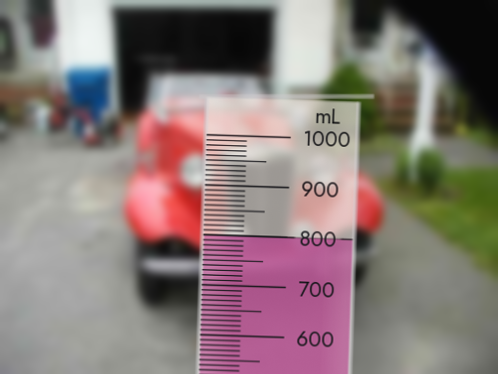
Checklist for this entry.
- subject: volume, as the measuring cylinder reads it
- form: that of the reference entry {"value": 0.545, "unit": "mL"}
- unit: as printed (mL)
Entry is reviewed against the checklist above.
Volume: {"value": 800, "unit": "mL"}
